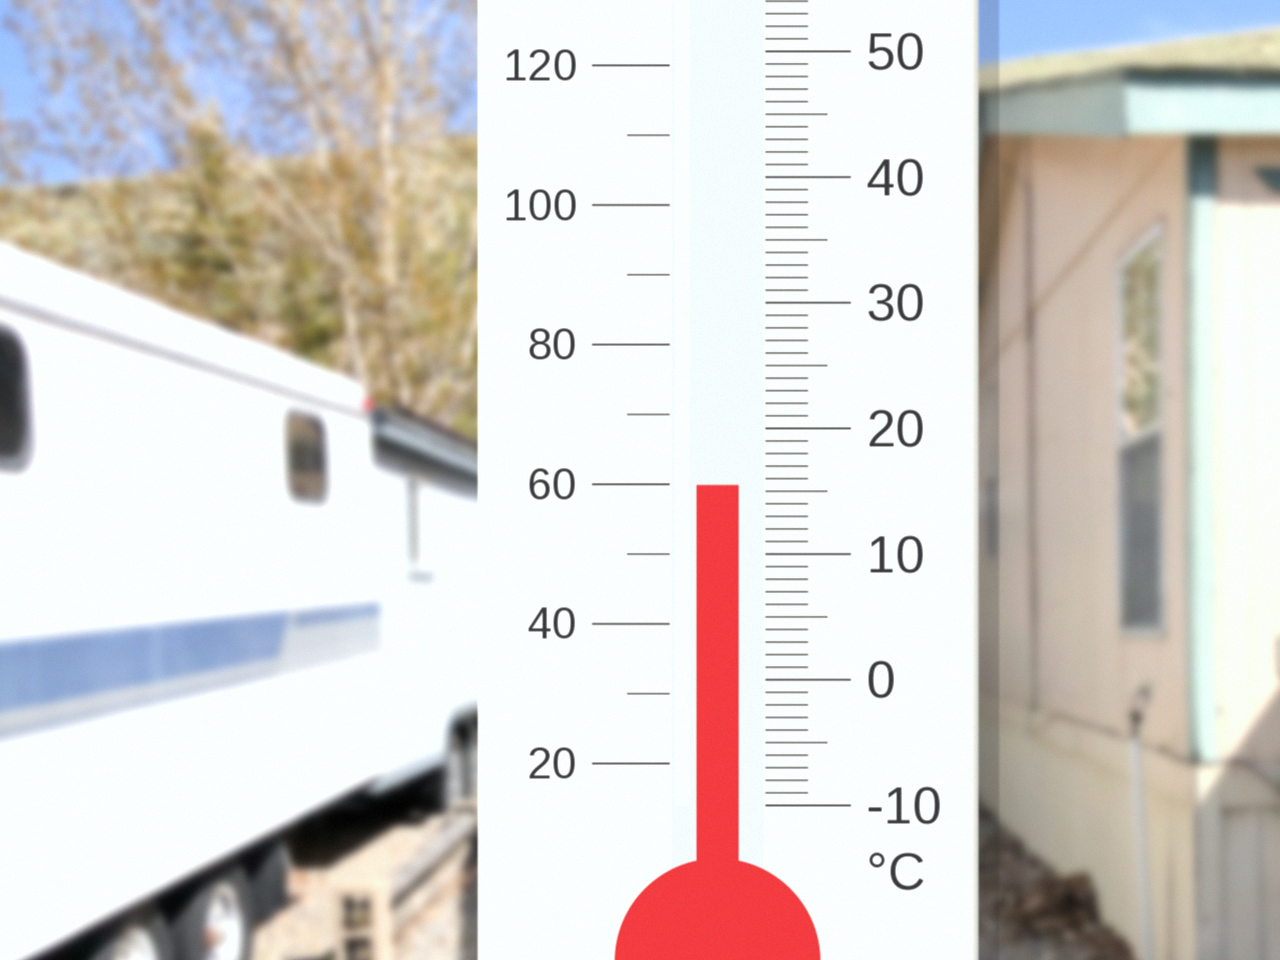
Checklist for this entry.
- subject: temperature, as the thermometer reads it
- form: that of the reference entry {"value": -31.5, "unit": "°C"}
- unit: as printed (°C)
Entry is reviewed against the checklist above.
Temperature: {"value": 15.5, "unit": "°C"}
